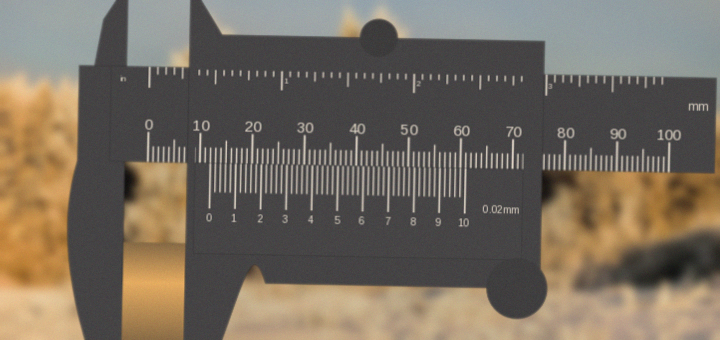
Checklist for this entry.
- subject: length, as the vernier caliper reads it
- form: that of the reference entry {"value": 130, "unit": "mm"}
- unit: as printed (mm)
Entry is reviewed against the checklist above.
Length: {"value": 12.0, "unit": "mm"}
